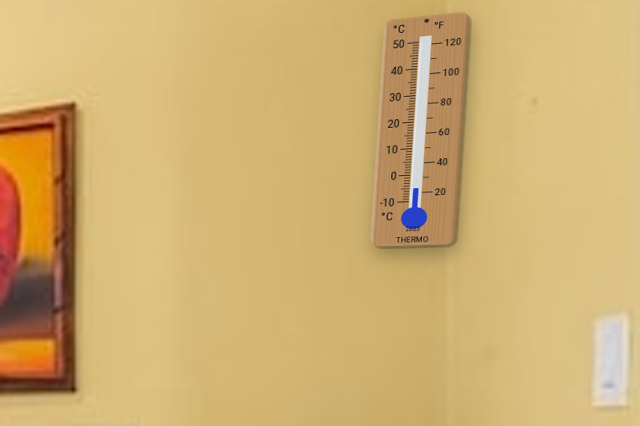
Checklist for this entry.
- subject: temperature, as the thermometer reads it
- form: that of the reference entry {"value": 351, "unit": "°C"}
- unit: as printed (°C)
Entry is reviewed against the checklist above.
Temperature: {"value": -5, "unit": "°C"}
